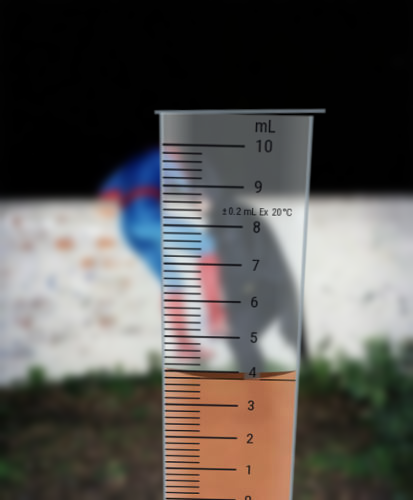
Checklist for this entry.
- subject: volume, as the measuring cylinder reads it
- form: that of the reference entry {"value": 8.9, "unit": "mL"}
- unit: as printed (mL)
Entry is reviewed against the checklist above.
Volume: {"value": 3.8, "unit": "mL"}
